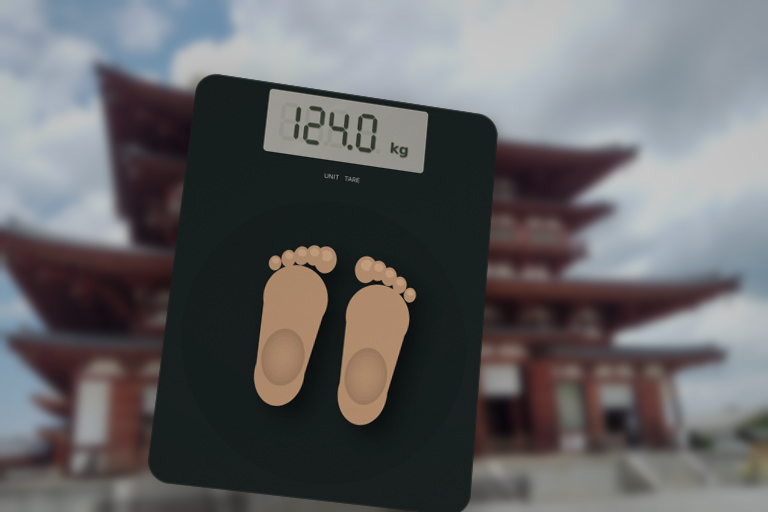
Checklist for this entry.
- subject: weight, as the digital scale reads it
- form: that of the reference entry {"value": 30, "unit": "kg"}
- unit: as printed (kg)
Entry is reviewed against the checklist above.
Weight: {"value": 124.0, "unit": "kg"}
